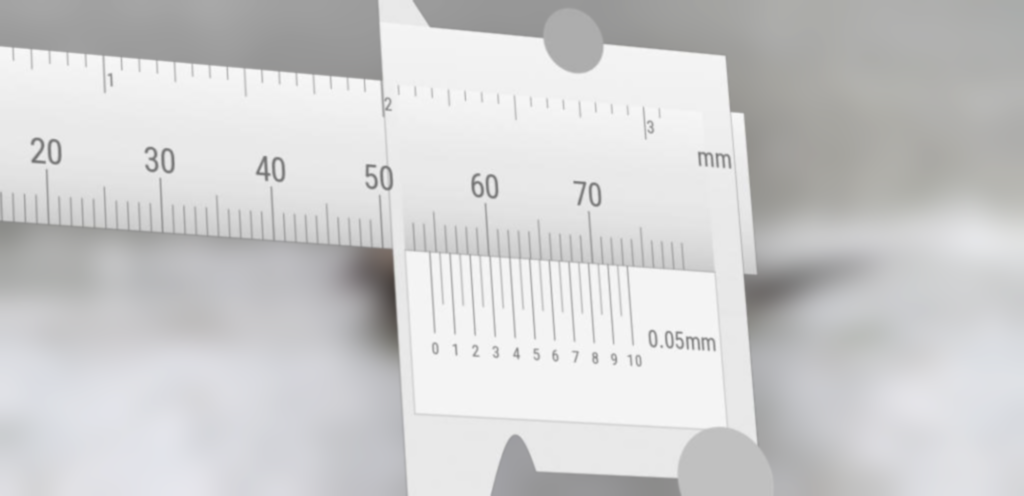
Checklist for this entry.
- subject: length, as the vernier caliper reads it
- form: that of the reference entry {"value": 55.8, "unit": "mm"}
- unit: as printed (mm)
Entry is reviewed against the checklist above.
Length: {"value": 54.4, "unit": "mm"}
